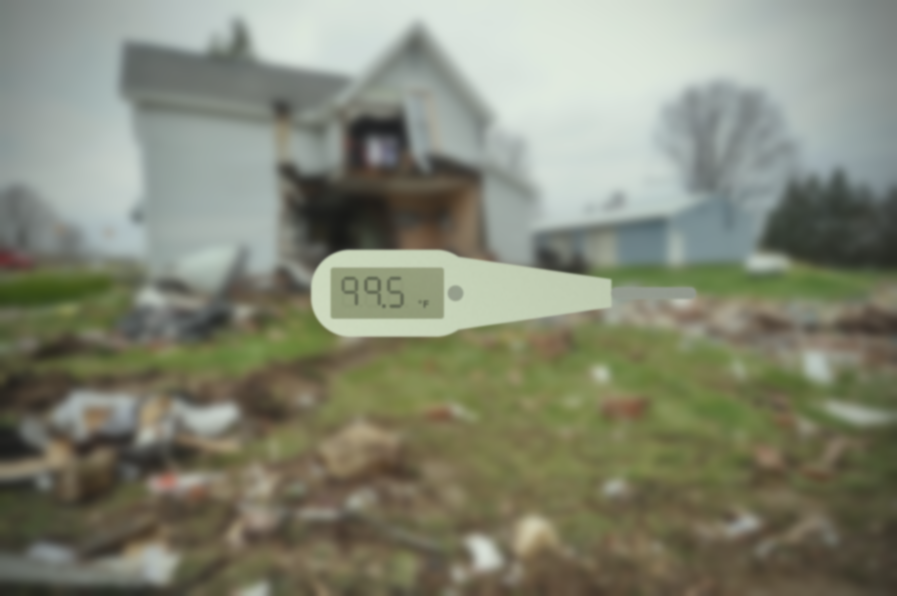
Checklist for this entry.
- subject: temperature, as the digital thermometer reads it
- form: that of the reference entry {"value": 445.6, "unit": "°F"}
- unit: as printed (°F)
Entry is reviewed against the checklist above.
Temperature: {"value": 99.5, "unit": "°F"}
